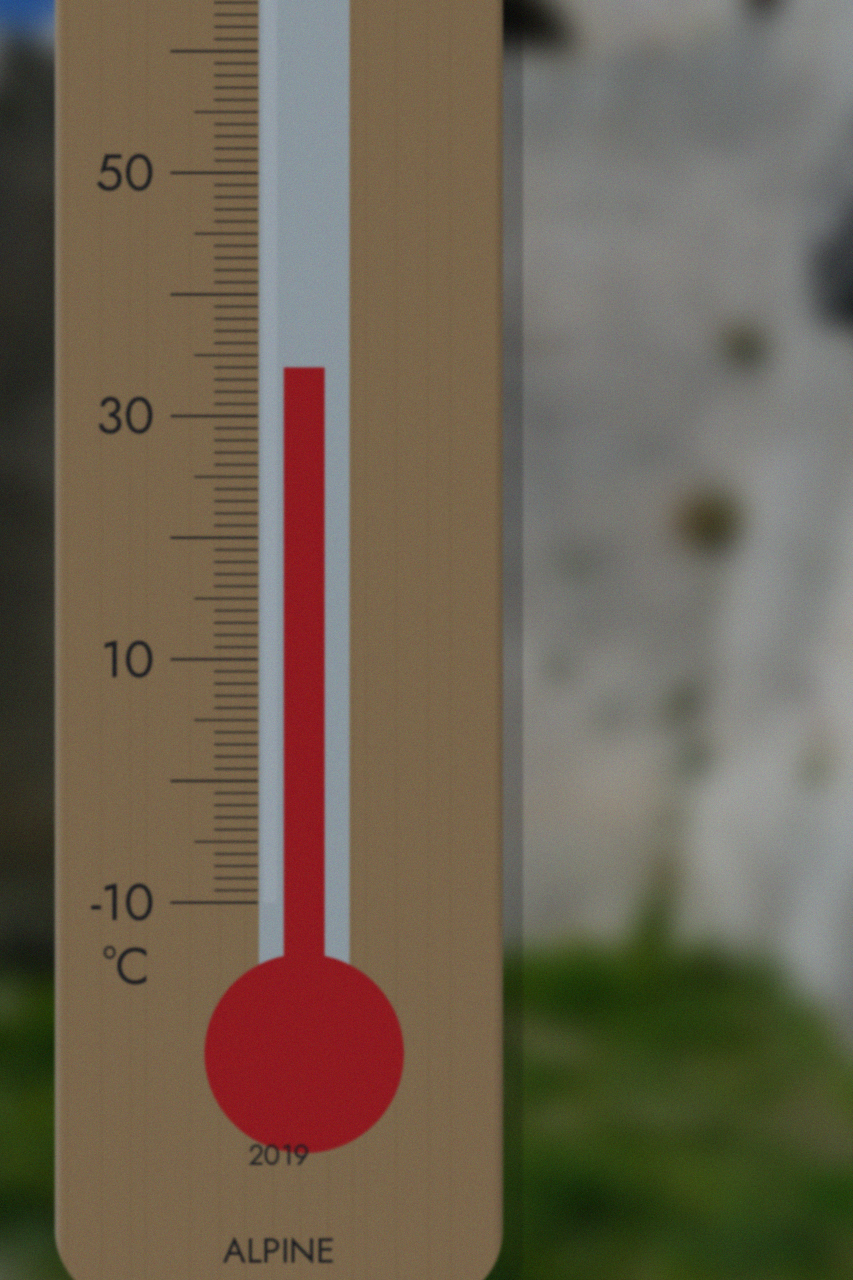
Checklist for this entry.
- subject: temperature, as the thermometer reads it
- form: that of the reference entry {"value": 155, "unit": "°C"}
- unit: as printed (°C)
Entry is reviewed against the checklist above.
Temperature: {"value": 34, "unit": "°C"}
